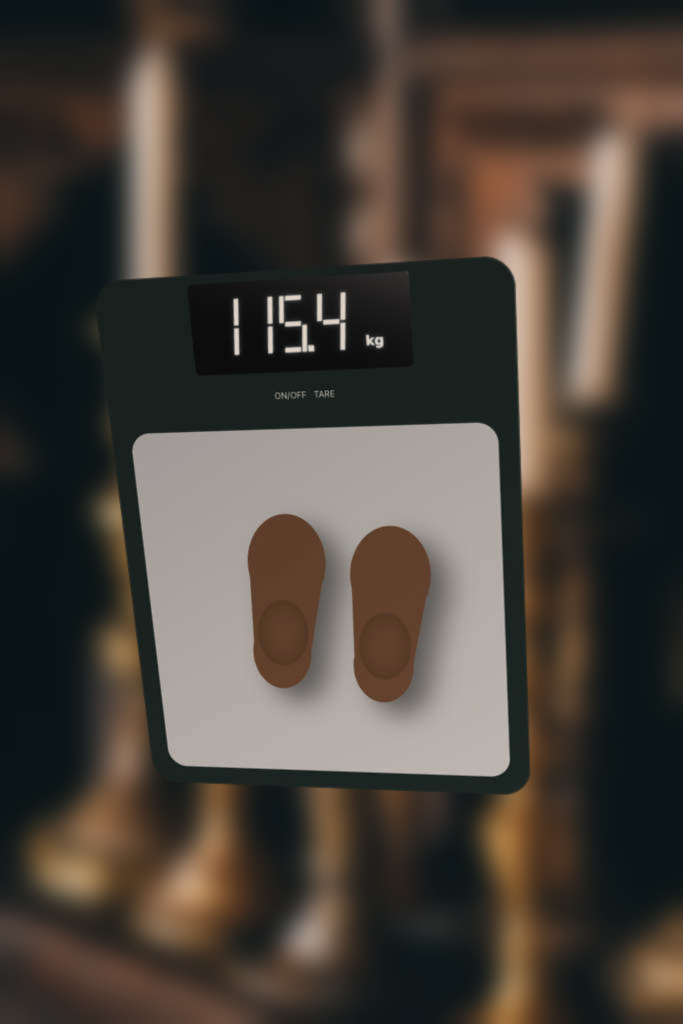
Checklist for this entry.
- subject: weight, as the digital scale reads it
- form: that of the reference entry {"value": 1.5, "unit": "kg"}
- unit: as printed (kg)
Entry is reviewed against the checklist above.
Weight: {"value": 115.4, "unit": "kg"}
